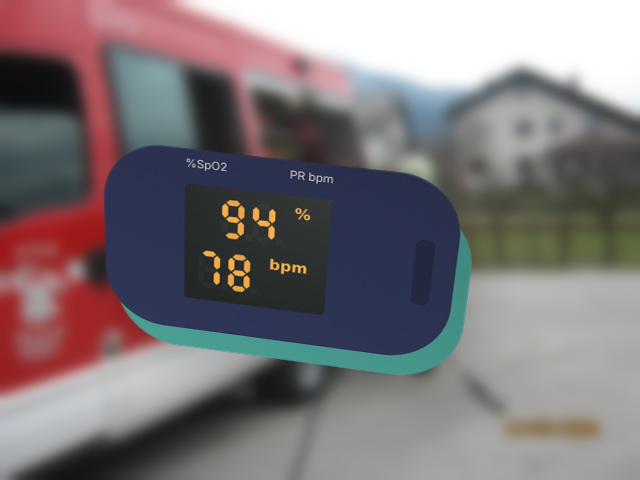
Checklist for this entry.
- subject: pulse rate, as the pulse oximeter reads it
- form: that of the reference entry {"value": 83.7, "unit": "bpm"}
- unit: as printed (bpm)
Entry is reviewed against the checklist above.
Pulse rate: {"value": 78, "unit": "bpm"}
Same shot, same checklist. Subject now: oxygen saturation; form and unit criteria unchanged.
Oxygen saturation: {"value": 94, "unit": "%"}
